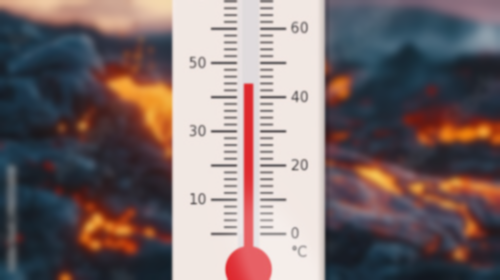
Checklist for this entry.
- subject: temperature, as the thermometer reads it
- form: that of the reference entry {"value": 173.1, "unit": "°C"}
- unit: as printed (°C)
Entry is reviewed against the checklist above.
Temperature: {"value": 44, "unit": "°C"}
